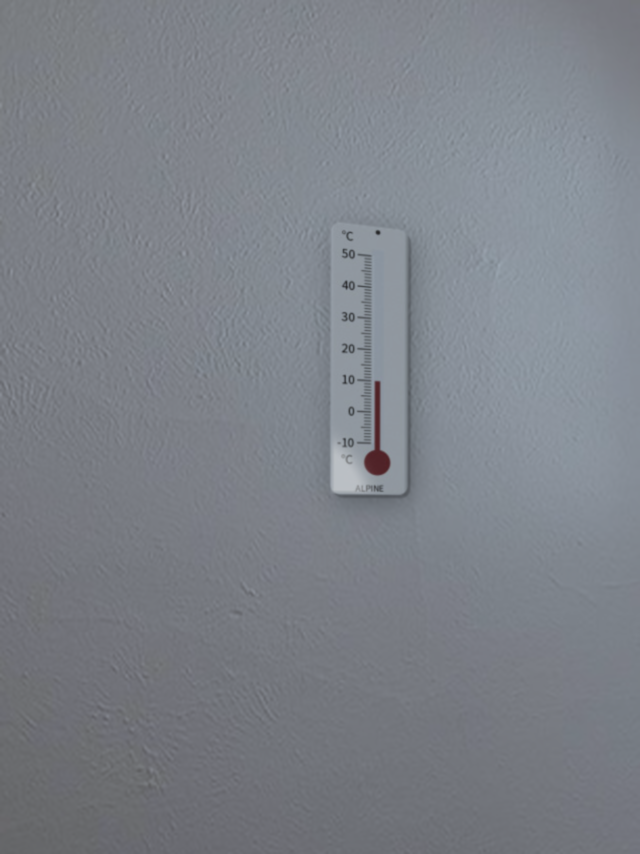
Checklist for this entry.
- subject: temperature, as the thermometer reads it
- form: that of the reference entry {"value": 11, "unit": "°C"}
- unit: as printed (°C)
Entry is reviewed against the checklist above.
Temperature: {"value": 10, "unit": "°C"}
